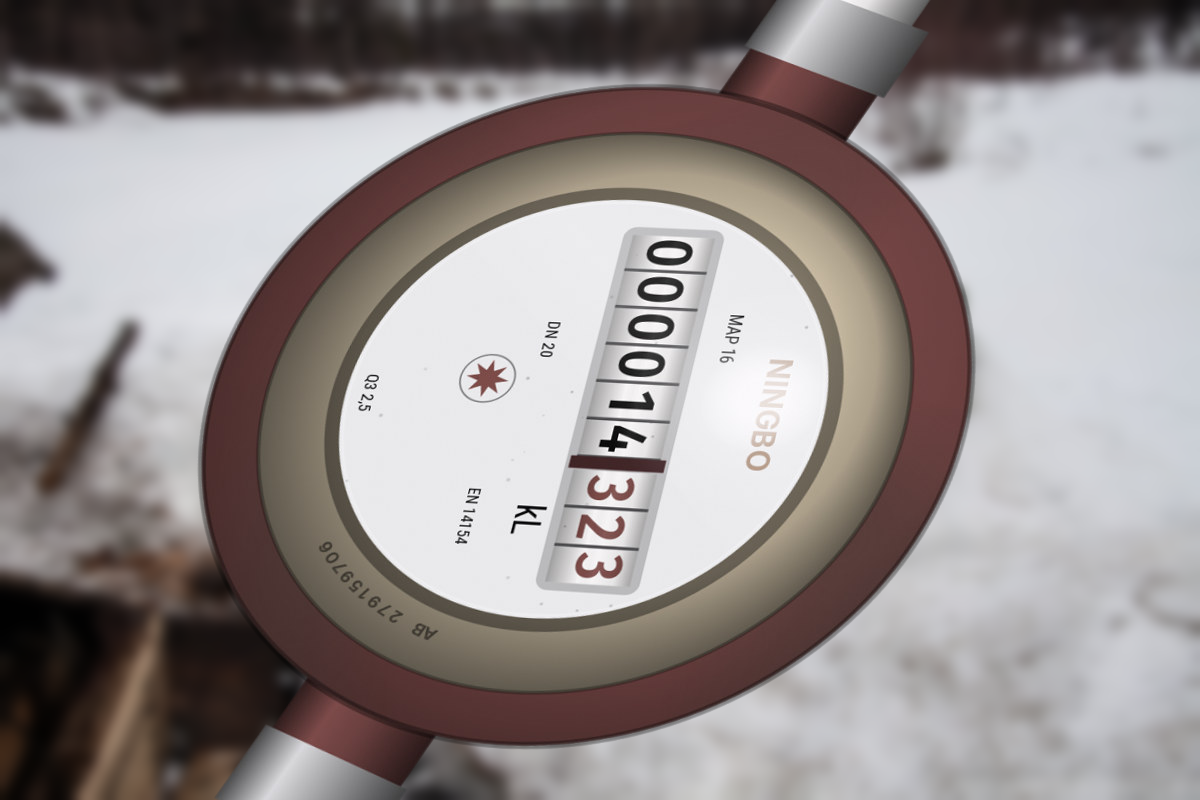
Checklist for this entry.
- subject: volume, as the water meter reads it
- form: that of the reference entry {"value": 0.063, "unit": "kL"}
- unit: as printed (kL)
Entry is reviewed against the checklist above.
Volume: {"value": 14.323, "unit": "kL"}
